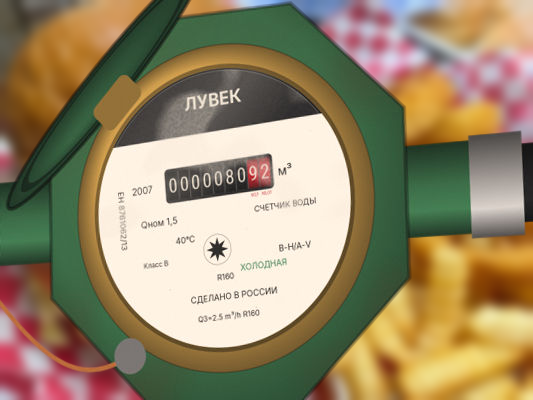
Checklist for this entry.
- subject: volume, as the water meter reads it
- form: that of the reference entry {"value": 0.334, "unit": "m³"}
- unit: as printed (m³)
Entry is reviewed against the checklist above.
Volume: {"value": 80.92, "unit": "m³"}
